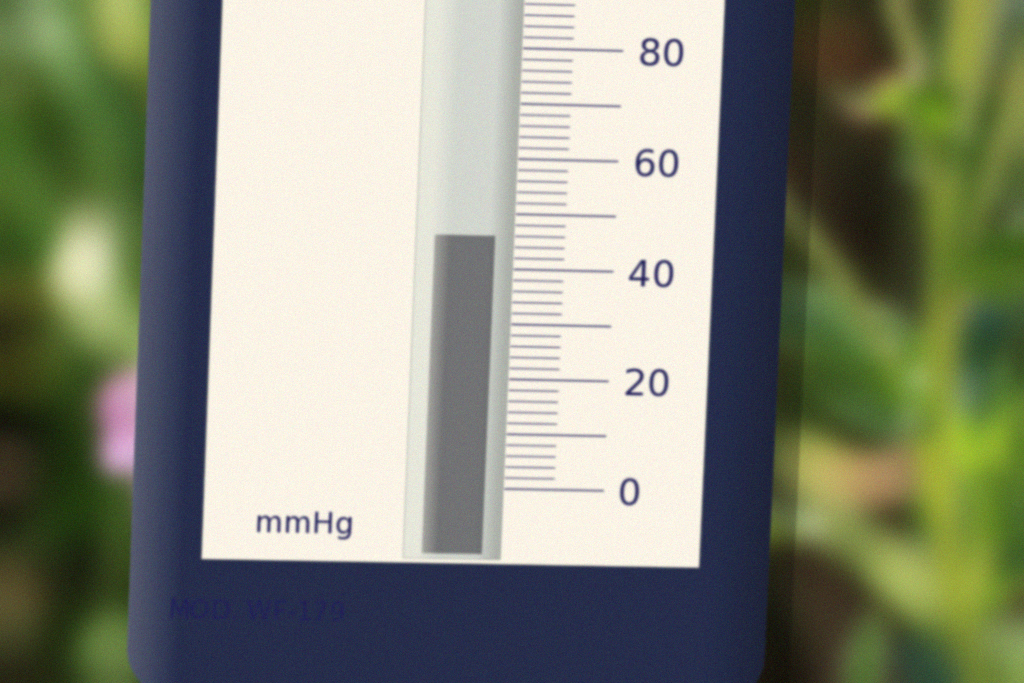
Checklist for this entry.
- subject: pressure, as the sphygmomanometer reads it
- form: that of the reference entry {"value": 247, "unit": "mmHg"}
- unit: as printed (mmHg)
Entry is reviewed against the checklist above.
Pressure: {"value": 46, "unit": "mmHg"}
